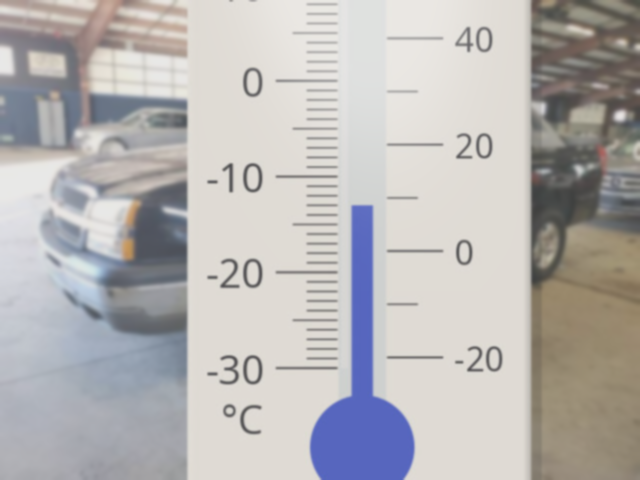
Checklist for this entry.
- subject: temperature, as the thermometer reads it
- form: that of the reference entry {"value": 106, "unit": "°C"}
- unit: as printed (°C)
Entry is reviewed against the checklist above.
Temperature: {"value": -13, "unit": "°C"}
